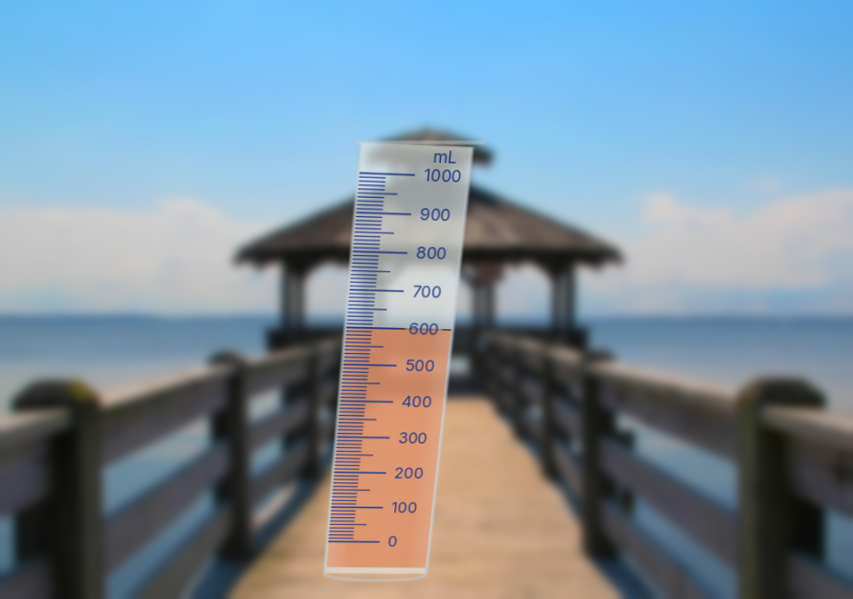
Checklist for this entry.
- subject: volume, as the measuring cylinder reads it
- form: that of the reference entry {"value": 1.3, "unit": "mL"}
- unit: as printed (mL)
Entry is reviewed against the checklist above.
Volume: {"value": 600, "unit": "mL"}
